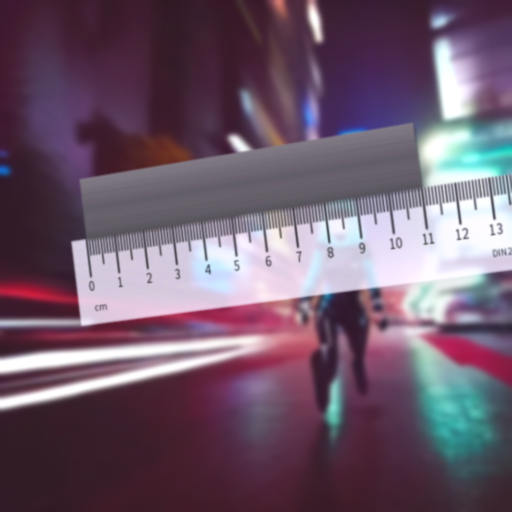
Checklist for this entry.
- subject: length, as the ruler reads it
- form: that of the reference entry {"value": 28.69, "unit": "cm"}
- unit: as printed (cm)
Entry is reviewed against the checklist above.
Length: {"value": 11, "unit": "cm"}
